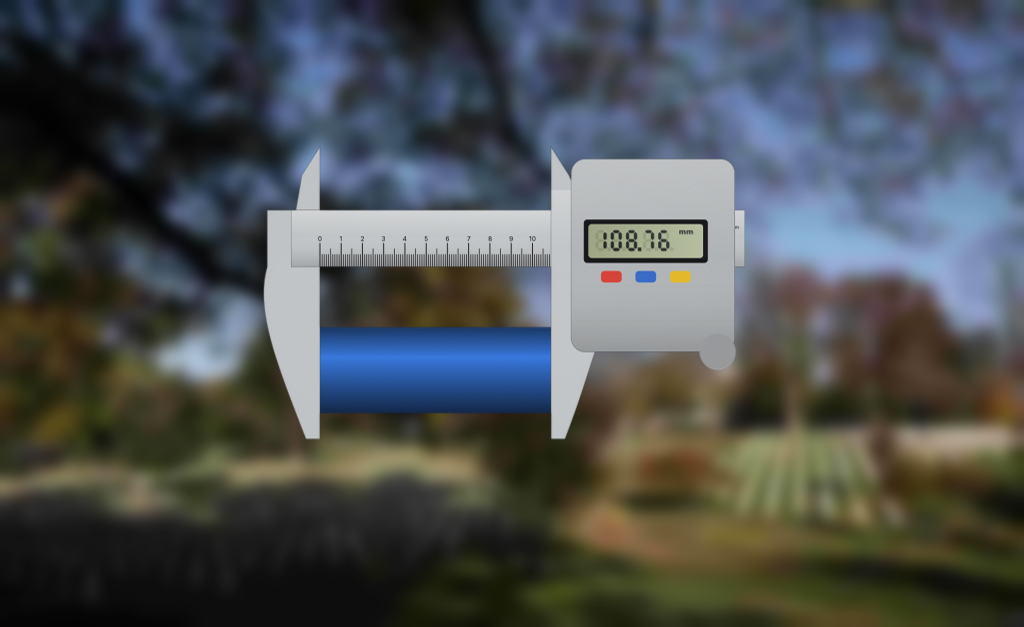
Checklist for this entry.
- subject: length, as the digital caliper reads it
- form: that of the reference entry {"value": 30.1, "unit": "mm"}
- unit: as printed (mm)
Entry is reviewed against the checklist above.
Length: {"value": 108.76, "unit": "mm"}
